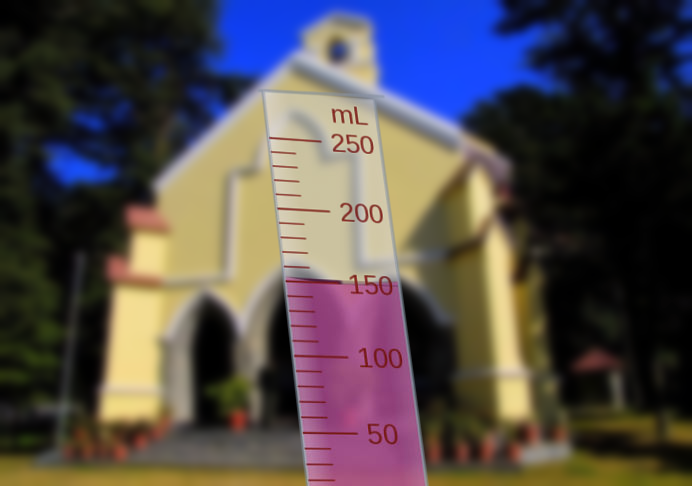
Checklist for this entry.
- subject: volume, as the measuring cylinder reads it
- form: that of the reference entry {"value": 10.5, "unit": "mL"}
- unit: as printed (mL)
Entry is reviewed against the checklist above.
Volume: {"value": 150, "unit": "mL"}
